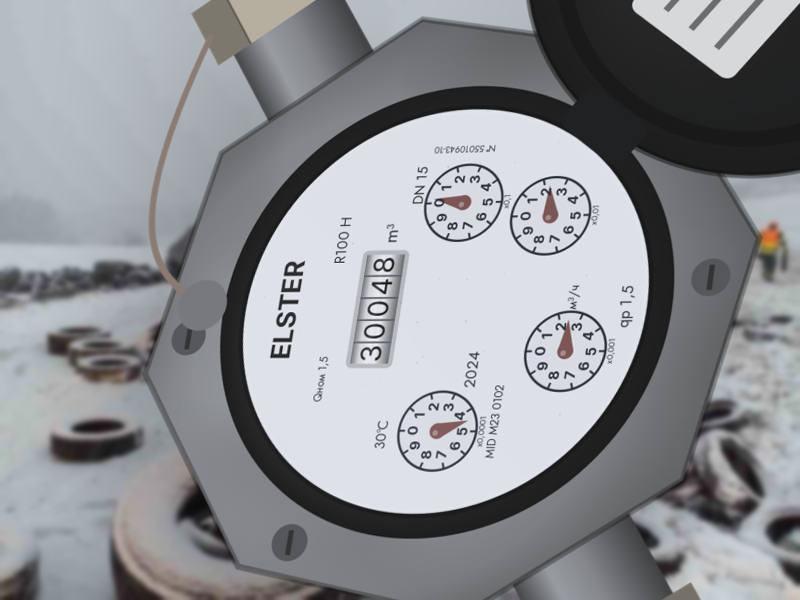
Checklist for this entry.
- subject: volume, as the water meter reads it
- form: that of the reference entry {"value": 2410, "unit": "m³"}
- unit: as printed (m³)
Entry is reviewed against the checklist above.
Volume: {"value": 30048.0224, "unit": "m³"}
